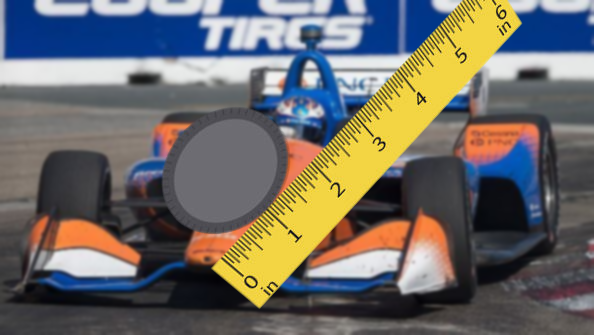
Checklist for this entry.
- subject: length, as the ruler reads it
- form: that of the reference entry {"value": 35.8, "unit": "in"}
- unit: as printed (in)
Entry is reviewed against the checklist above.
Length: {"value": 2, "unit": "in"}
